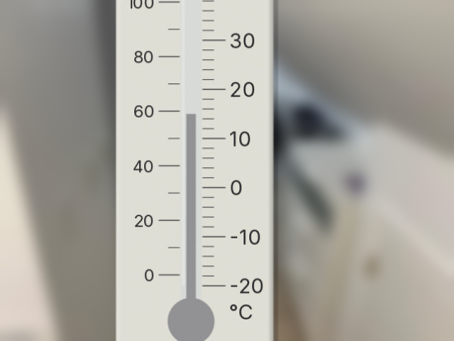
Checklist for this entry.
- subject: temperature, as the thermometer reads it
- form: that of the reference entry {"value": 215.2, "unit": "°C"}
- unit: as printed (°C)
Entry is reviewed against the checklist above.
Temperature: {"value": 15, "unit": "°C"}
